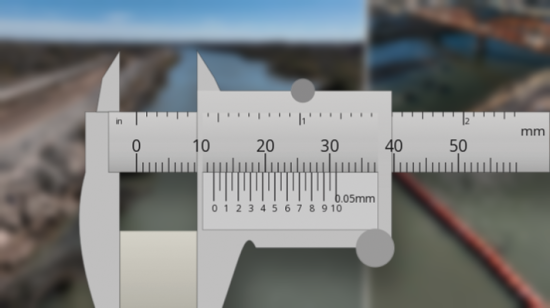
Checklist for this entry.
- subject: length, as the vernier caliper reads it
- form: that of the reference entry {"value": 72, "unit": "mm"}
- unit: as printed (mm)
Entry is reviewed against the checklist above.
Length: {"value": 12.0, "unit": "mm"}
